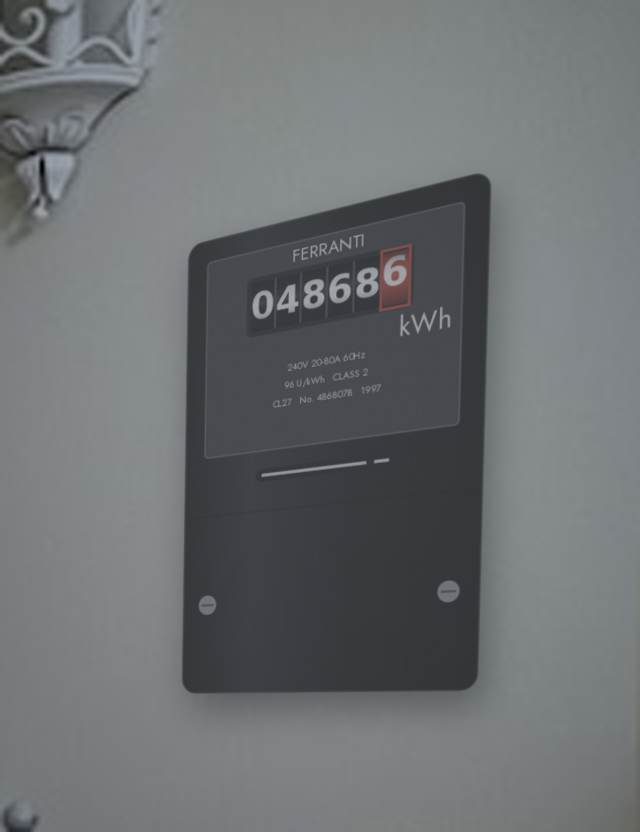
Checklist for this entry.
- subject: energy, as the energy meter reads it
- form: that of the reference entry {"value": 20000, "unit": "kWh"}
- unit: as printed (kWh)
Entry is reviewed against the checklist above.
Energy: {"value": 4868.6, "unit": "kWh"}
